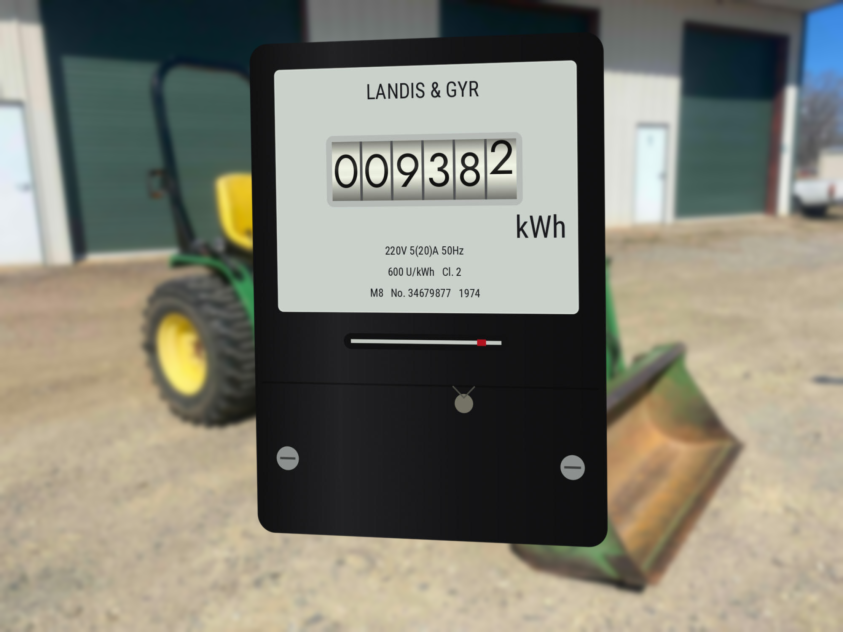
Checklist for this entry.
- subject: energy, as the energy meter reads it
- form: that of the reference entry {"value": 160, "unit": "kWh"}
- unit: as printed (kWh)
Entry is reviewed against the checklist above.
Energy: {"value": 9382, "unit": "kWh"}
